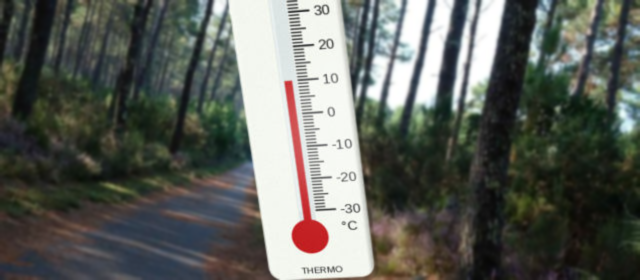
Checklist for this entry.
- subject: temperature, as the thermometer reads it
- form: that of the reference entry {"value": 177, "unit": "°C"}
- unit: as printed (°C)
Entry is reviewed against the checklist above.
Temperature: {"value": 10, "unit": "°C"}
